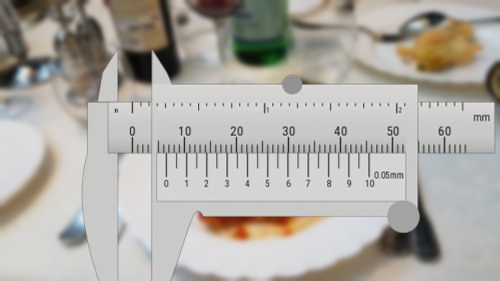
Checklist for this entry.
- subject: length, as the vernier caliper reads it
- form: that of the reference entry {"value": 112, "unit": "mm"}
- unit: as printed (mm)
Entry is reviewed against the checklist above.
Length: {"value": 6.5, "unit": "mm"}
